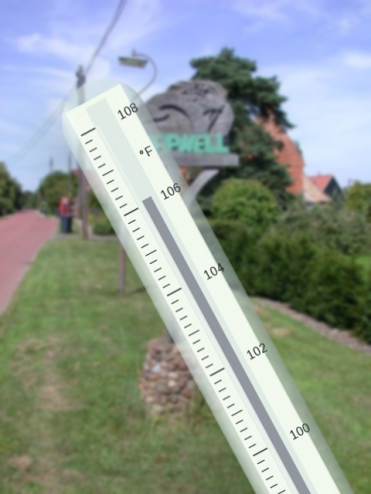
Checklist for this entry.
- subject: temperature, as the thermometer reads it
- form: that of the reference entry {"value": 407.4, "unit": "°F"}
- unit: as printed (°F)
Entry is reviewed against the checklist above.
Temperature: {"value": 106.1, "unit": "°F"}
